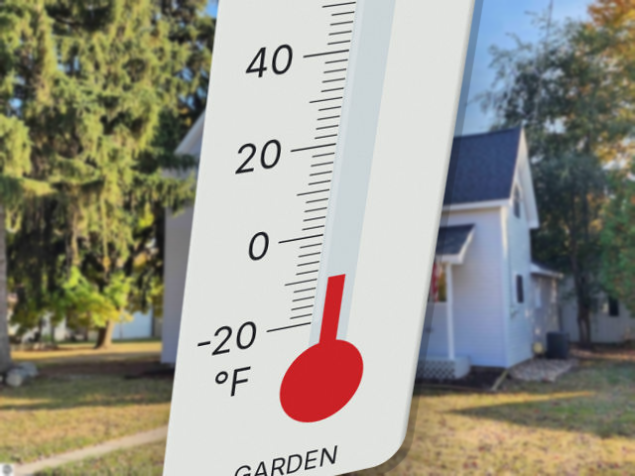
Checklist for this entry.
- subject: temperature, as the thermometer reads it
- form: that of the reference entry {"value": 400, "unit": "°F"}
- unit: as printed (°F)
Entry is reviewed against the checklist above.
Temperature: {"value": -10, "unit": "°F"}
